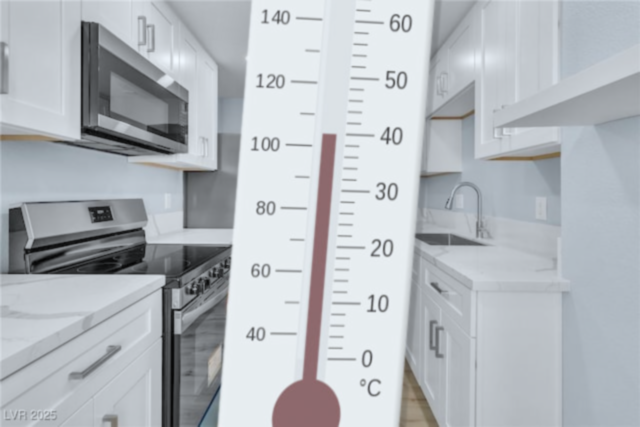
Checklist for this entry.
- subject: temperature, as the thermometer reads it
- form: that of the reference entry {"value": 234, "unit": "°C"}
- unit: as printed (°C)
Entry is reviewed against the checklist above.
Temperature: {"value": 40, "unit": "°C"}
